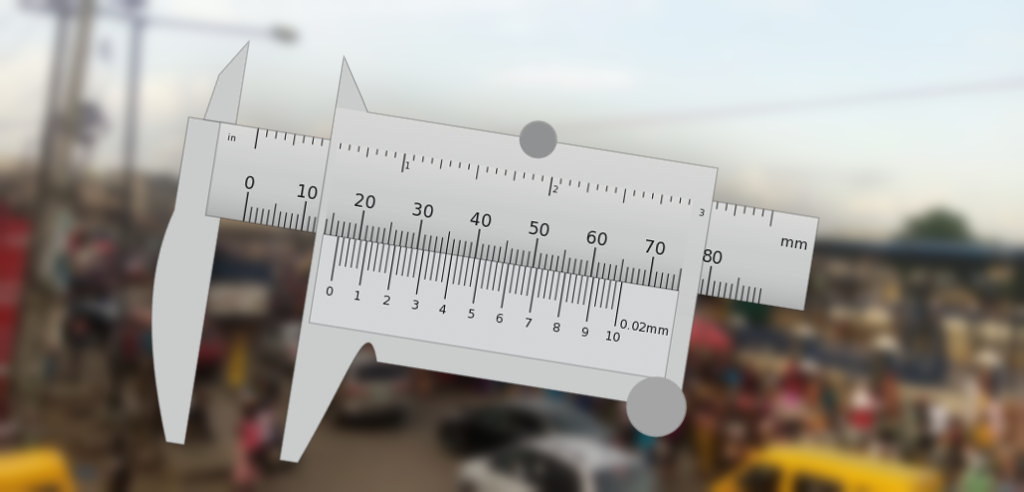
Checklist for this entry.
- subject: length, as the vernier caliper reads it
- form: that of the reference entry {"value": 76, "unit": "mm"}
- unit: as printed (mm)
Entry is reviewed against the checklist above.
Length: {"value": 16.4, "unit": "mm"}
